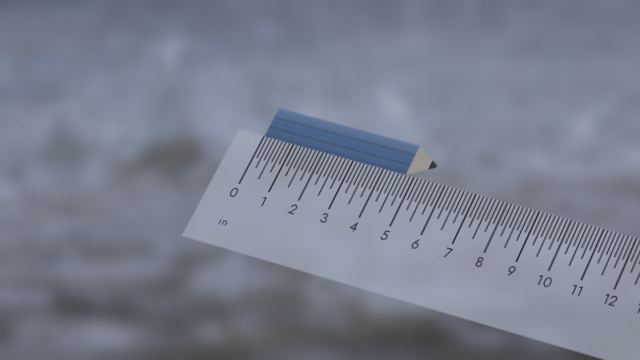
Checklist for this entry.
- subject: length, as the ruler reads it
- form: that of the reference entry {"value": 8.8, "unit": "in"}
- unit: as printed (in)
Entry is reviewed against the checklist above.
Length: {"value": 5.5, "unit": "in"}
